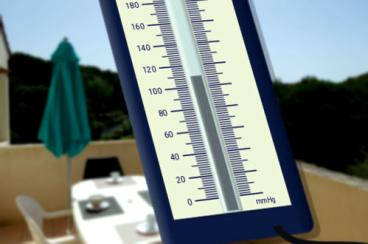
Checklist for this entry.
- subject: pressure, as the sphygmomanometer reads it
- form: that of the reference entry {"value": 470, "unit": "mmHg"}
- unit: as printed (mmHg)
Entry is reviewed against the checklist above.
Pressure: {"value": 110, "unit": "mmHg"}
